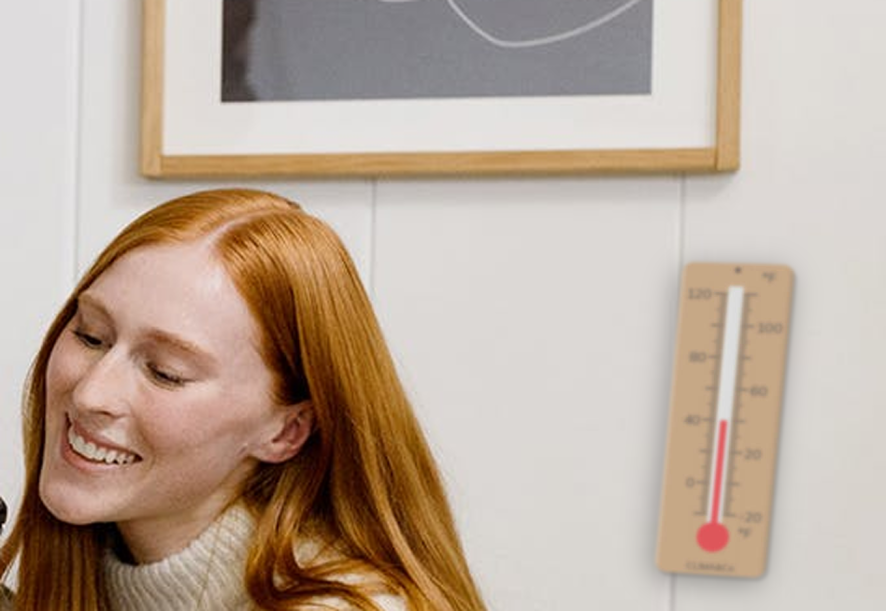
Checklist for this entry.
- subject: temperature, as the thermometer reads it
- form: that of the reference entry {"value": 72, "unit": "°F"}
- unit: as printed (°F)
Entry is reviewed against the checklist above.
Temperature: {"value": 40, "unit": "°F"}
